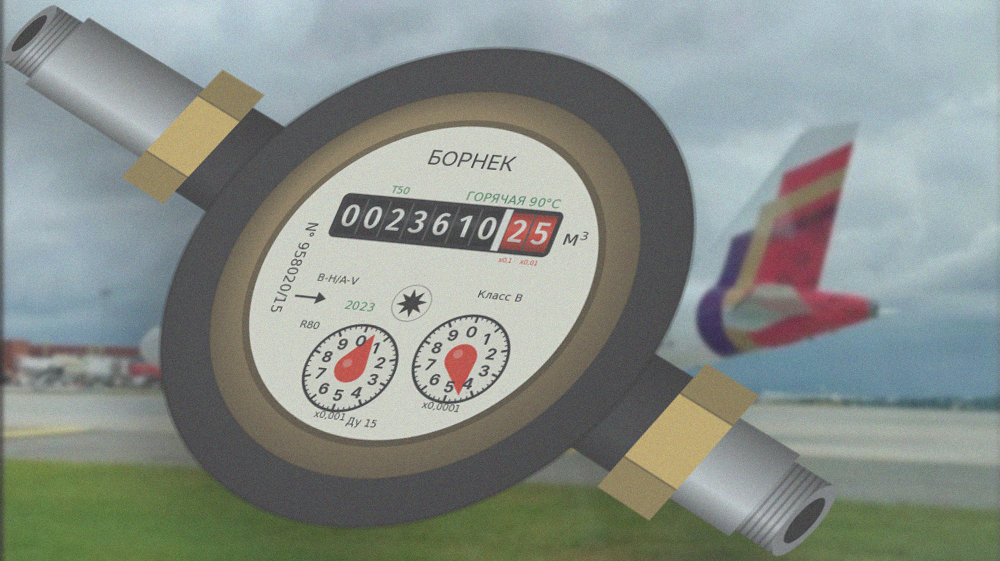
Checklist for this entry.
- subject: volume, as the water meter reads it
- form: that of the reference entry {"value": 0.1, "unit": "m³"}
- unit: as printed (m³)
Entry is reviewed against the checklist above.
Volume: {"value": 23610.2504, "unit": "m³"}
